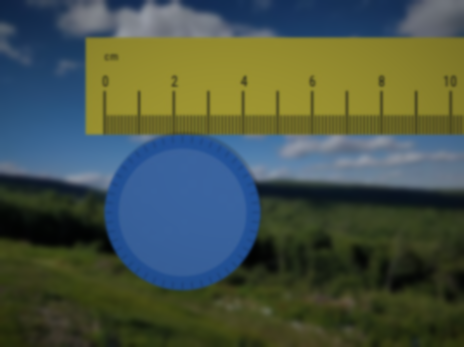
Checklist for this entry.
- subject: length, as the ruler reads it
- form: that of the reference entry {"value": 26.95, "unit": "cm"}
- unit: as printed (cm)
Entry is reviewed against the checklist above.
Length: {"value": 4.5, "unit": "cm"}
